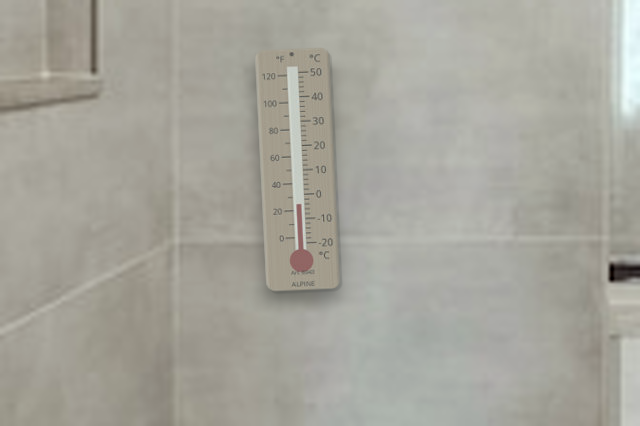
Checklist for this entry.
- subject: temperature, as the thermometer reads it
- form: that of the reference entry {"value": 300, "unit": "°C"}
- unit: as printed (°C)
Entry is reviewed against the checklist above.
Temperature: {"value": -4, "unit": "°C"}
